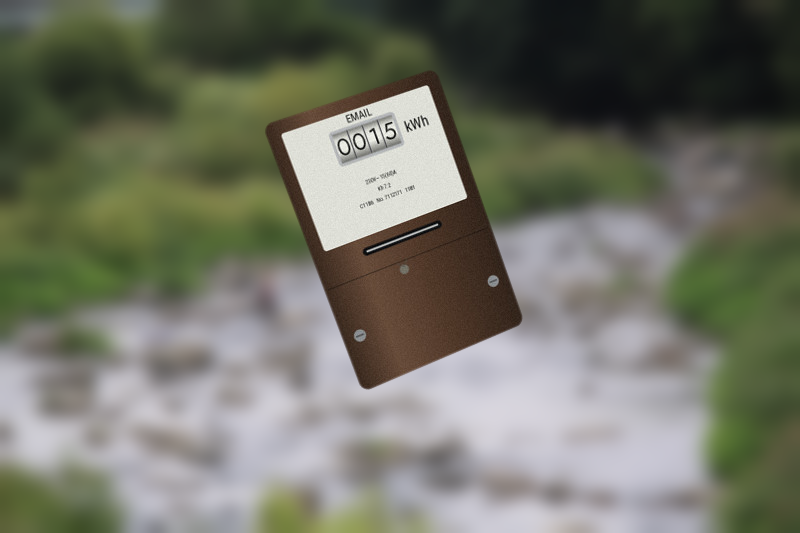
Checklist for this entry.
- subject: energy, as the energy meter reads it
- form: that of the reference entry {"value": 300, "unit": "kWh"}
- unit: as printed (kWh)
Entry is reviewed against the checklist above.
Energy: {"value": 15, "unit": "kWh"}
